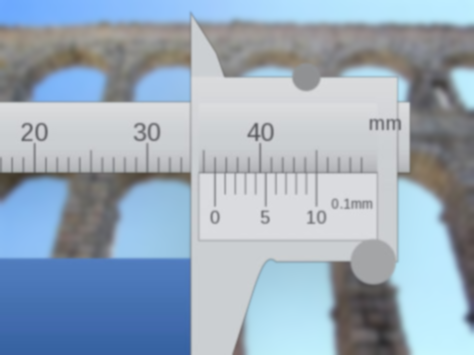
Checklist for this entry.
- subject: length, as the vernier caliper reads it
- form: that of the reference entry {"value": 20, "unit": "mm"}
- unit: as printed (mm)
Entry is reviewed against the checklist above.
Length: {"value": 36.0, "unit": "mm"}
